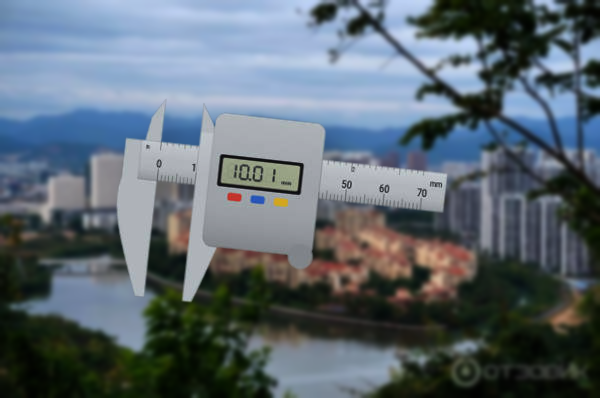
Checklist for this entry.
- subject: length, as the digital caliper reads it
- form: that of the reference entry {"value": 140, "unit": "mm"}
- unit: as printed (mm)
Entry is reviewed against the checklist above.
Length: {"value": 10.01, "unit": "mm"}
